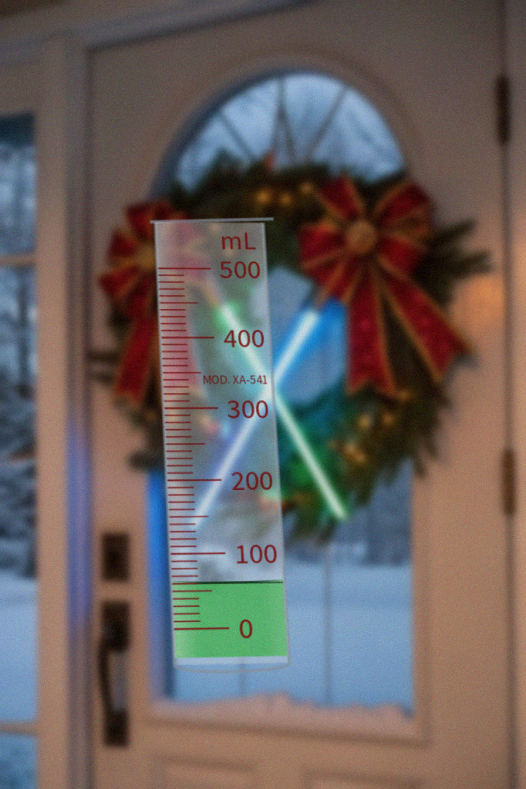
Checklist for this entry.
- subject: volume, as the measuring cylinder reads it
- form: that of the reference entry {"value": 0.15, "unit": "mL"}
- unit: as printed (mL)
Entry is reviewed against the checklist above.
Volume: {"value": 60, "unit": "mL"}
